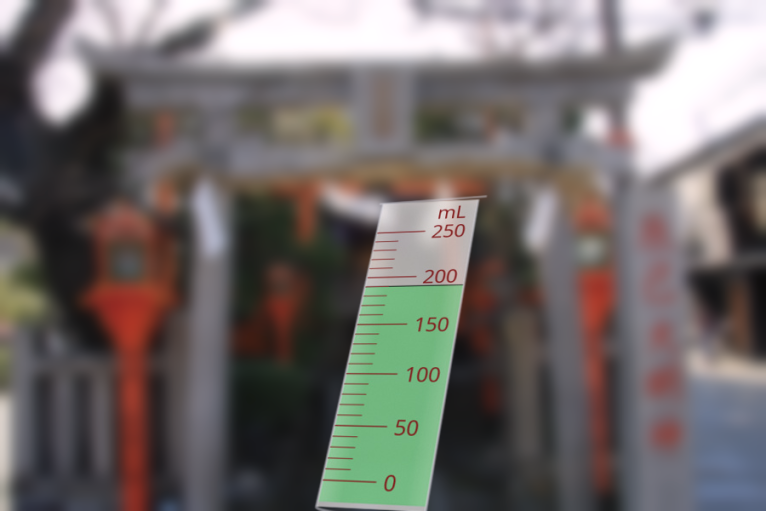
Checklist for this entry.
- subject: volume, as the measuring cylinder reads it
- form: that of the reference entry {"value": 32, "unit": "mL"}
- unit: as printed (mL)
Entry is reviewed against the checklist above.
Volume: {"value": 190, "unit": "mL"}
